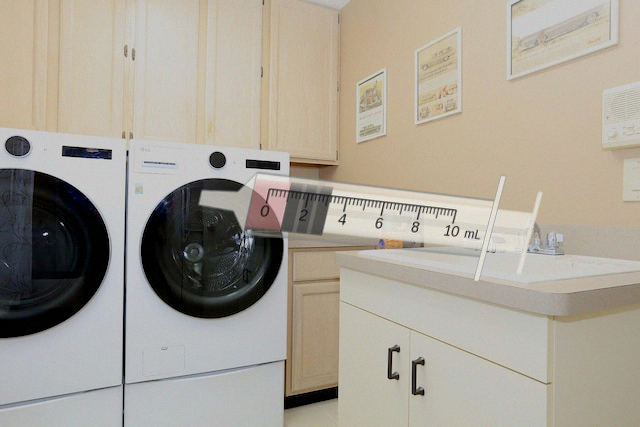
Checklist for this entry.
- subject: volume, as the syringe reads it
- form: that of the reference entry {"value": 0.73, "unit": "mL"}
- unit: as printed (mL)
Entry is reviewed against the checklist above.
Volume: {"value": 1, "unit": "mL"}
